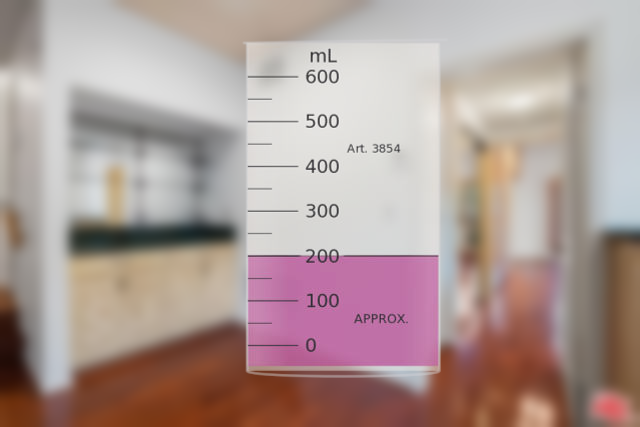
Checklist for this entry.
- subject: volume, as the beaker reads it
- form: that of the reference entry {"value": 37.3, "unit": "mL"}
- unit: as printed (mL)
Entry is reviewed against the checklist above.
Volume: {"value": 200, "unit": "mL"}
